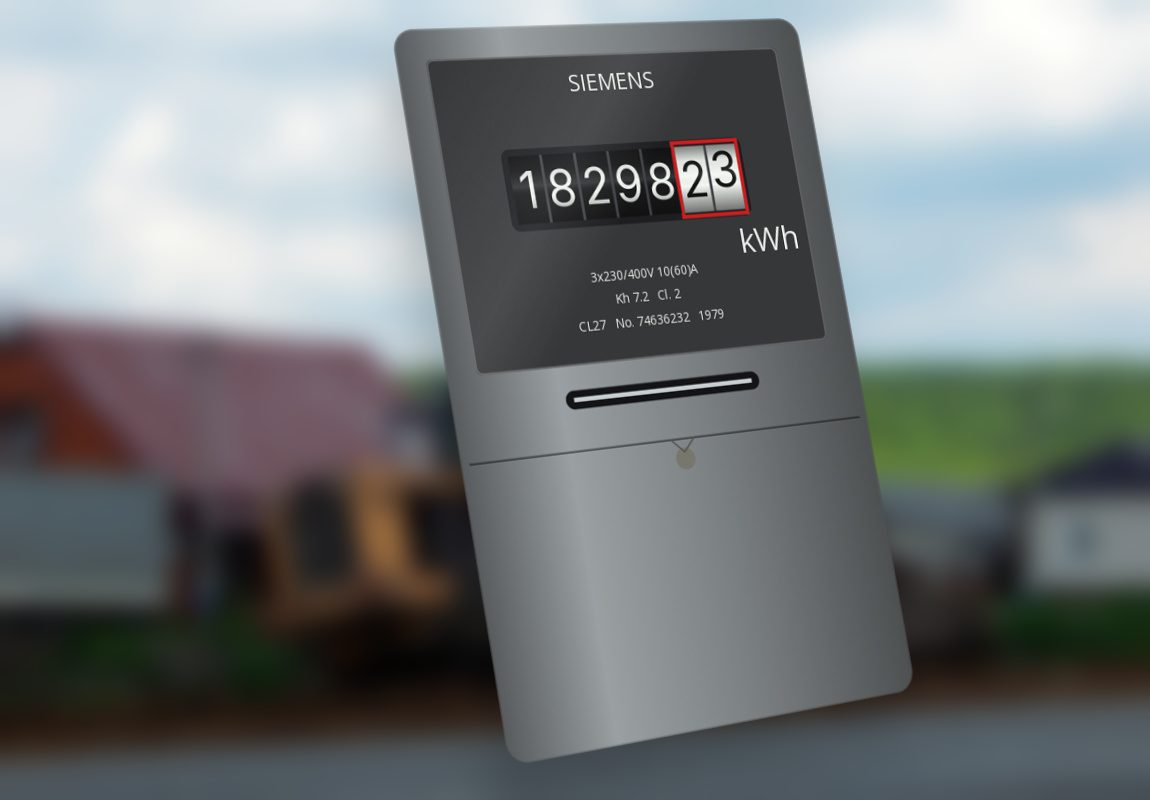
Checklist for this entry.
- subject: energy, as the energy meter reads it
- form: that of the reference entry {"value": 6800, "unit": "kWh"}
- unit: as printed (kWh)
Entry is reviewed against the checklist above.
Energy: {"value": 18298.23, "unit": "kWh"}
